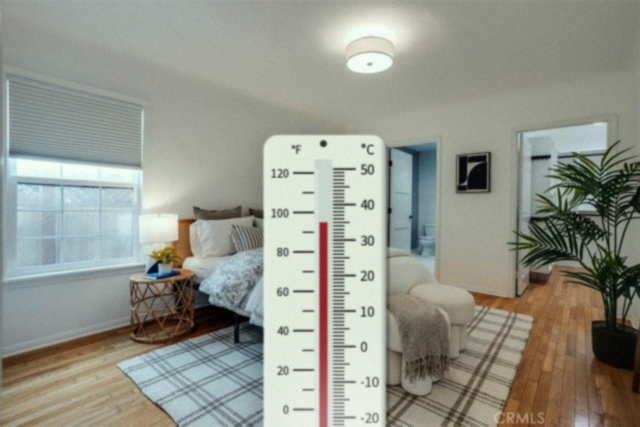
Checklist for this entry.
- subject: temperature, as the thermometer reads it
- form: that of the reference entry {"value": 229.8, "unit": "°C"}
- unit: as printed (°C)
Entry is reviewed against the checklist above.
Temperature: {"value": 35, "unit": "°C"}
